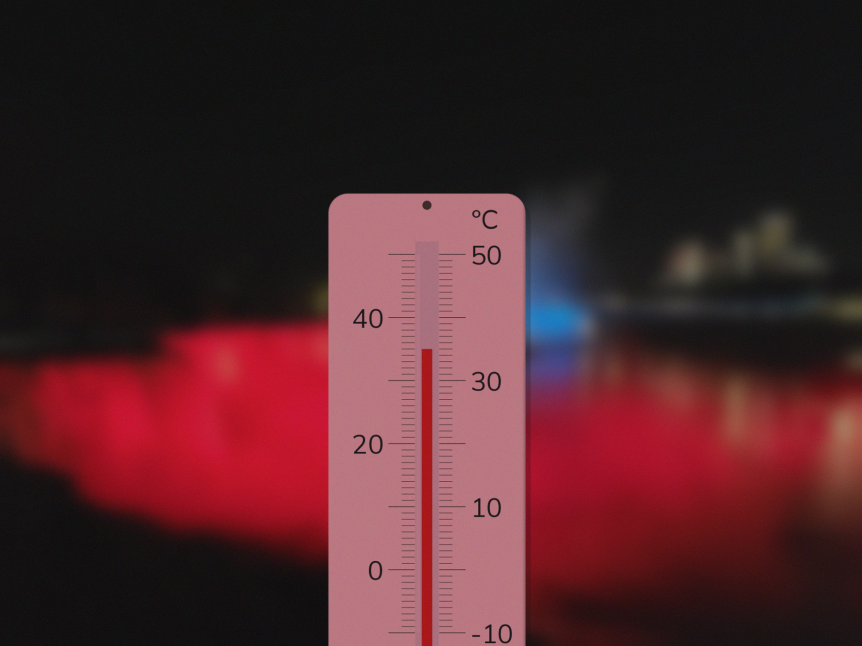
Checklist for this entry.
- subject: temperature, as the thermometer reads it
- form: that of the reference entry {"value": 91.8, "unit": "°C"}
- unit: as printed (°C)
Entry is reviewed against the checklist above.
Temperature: {"value": 35, "unit": "°C"}
